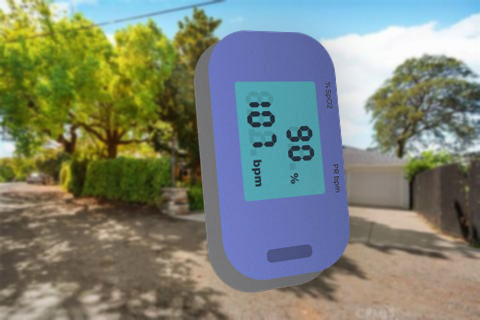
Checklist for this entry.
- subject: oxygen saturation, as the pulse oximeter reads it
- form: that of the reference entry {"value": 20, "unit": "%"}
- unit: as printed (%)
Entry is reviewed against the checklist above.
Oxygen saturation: {"value": 90, "unit": "%"}
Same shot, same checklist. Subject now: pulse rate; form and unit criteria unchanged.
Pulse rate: {"value": 107, "unit": "bpm"}
